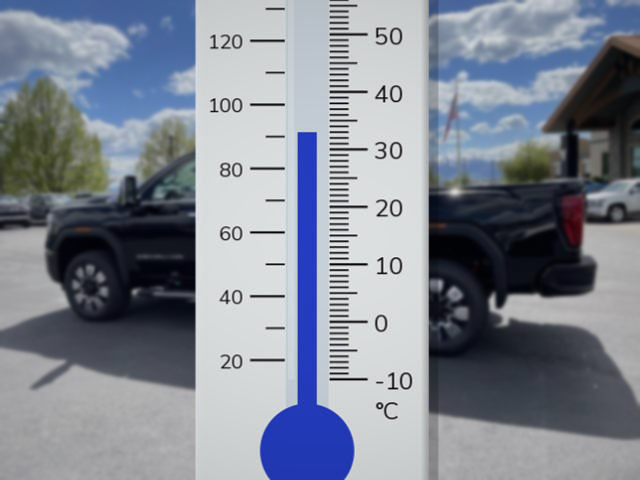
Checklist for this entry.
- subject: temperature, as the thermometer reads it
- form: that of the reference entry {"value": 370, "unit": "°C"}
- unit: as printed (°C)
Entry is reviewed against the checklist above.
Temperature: {"value": 33, "unit": "°C"}
